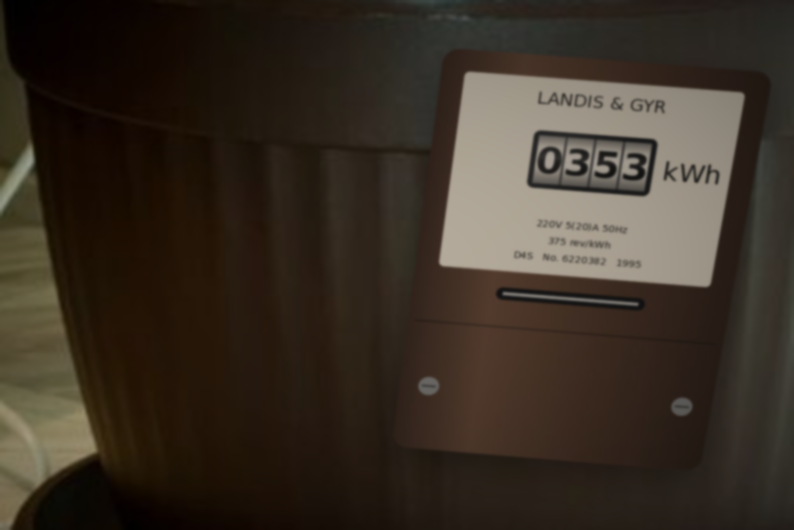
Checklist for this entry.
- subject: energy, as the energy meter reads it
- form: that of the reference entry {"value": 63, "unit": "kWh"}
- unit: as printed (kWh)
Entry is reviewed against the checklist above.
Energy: {"value": 353, "unit": "kWh"}
